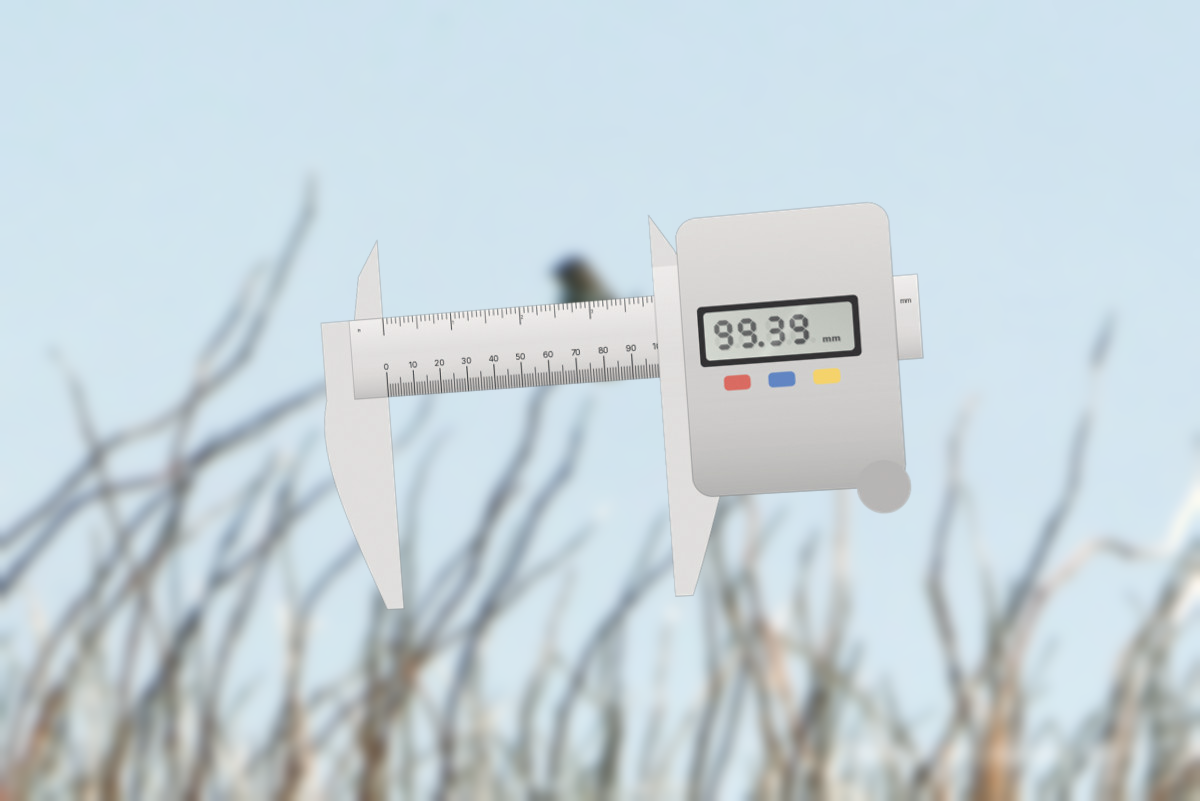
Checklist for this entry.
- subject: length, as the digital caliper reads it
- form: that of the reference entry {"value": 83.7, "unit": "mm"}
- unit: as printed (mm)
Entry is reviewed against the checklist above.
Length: {"value": 99.39, "unit": "mm"}
